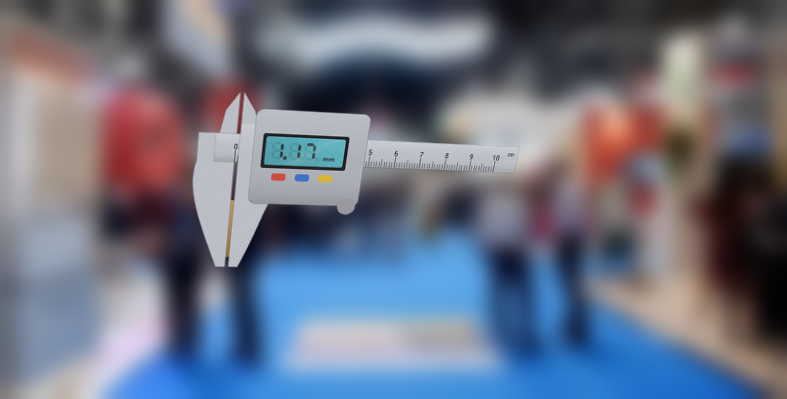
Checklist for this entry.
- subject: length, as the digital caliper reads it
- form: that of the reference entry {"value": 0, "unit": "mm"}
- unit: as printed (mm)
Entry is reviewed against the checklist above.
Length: {"value": 1.17, "unit": "mm"}
